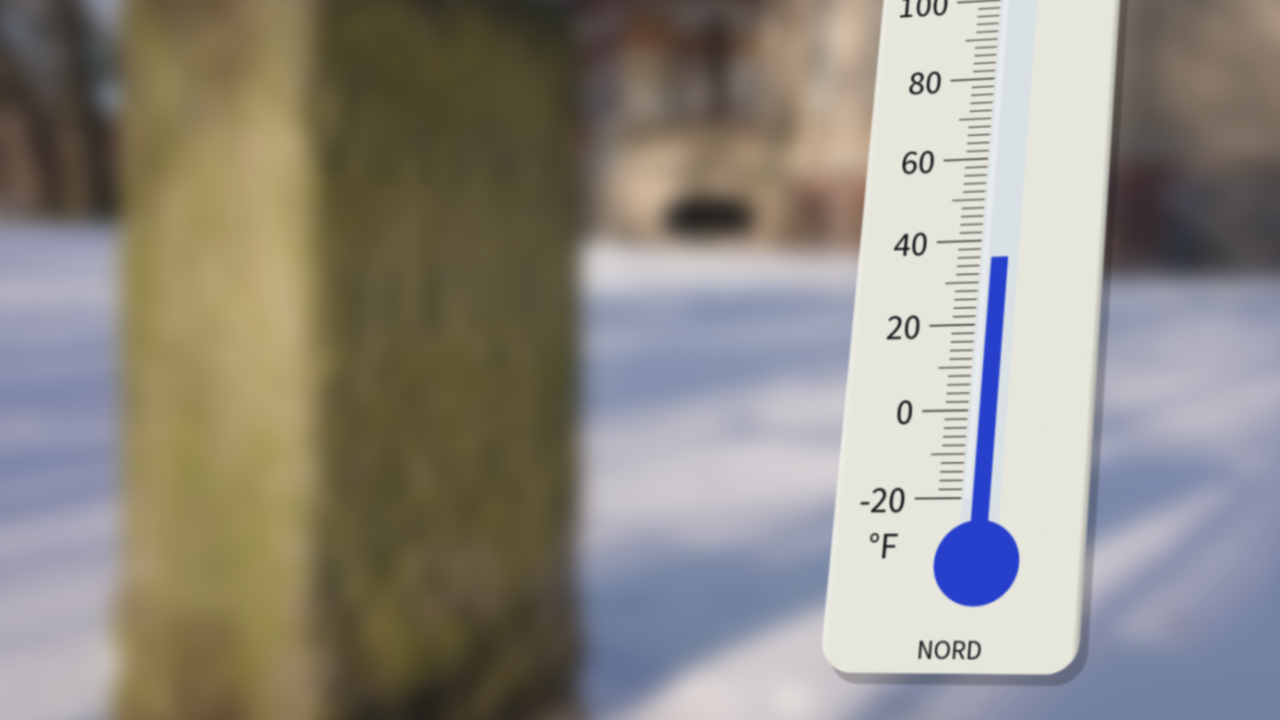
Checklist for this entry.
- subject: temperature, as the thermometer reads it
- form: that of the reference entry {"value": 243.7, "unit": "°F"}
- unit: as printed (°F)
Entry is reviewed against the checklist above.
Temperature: {"value": 36, "unit": "°F"}
